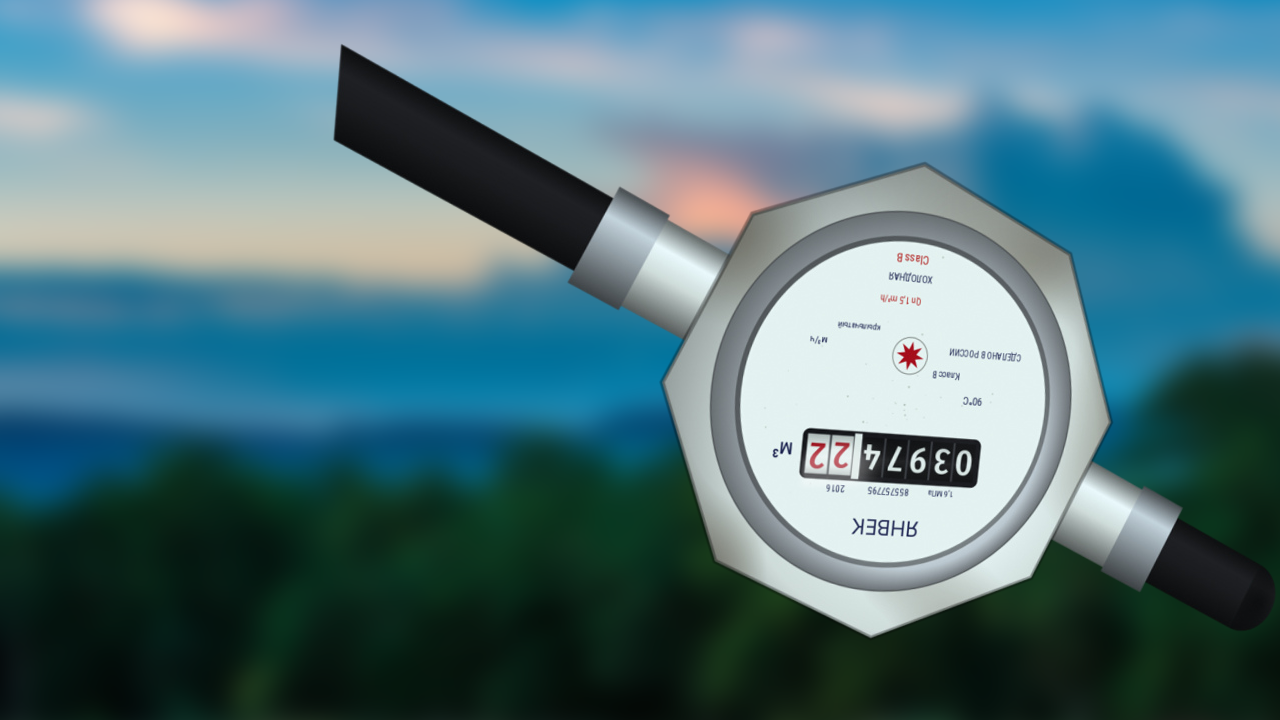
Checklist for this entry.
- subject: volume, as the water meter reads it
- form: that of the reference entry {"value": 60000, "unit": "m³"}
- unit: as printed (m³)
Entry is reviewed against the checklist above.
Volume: {"value": 3974.22, "unit": "m³"}
